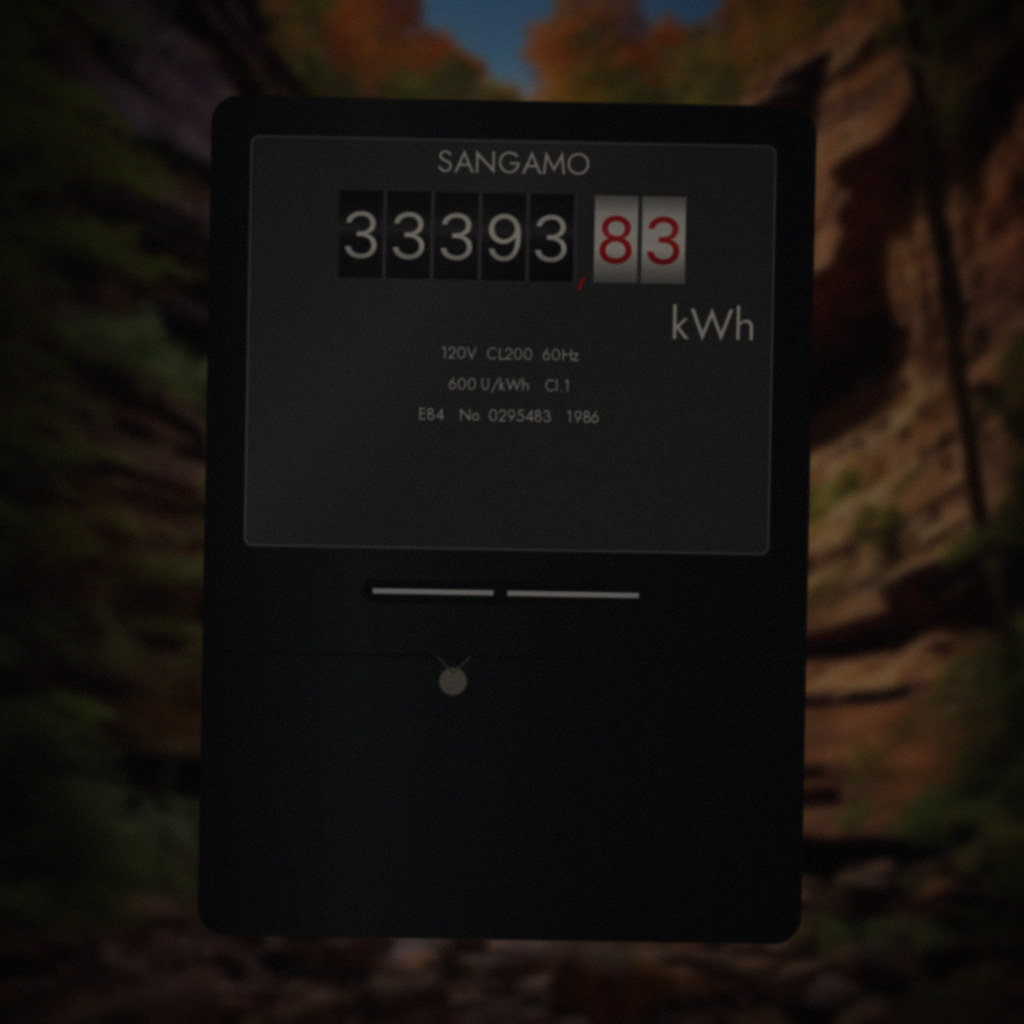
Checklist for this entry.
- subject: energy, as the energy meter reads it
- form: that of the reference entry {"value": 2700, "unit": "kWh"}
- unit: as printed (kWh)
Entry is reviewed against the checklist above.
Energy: {"value": 33393.83, "unit": "kWh"}
